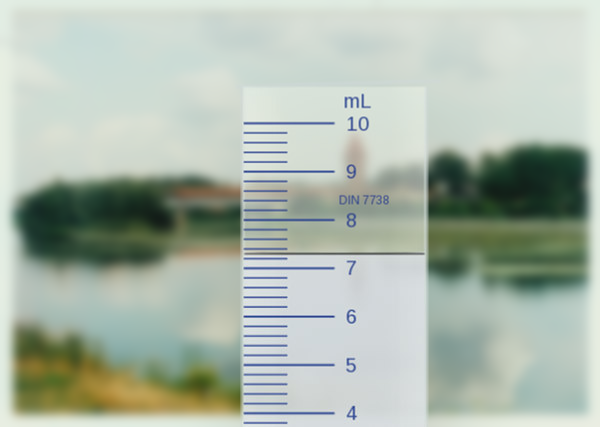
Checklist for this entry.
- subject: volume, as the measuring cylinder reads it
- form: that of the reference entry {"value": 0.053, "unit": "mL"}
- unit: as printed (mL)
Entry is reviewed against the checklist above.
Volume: {"value": 7.3, "unit": "mL"}
